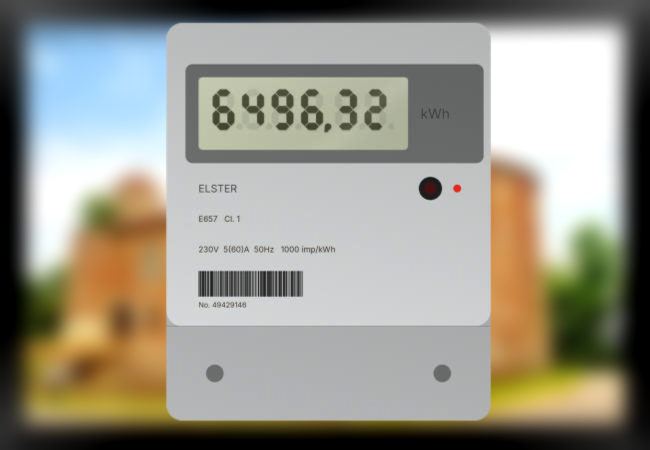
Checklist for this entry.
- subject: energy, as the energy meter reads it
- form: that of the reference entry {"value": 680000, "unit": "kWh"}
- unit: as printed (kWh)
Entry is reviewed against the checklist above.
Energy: {"value": 6496.32, "unit": "kWh"}
